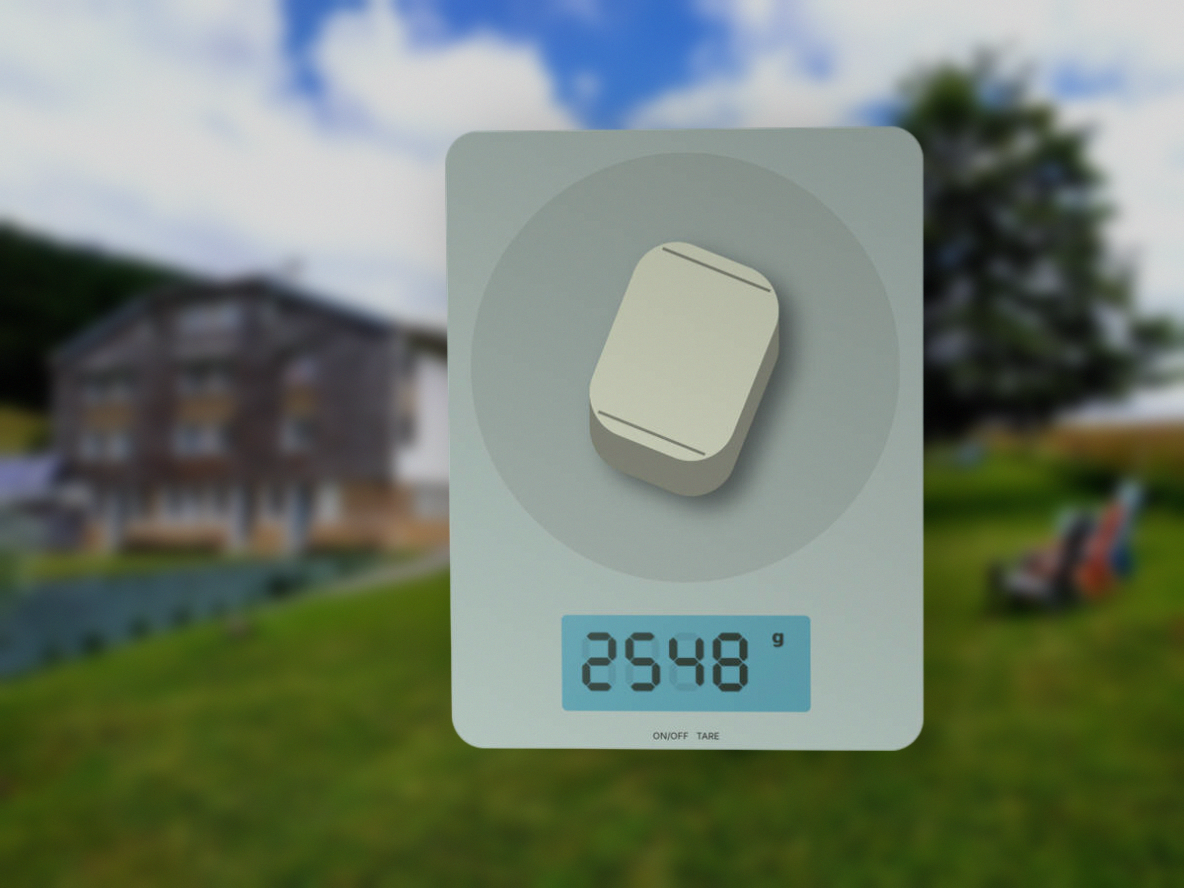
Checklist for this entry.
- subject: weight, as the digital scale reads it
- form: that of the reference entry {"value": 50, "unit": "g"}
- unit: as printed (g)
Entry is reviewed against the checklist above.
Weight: {"value": 2548, "unit": "g"}
